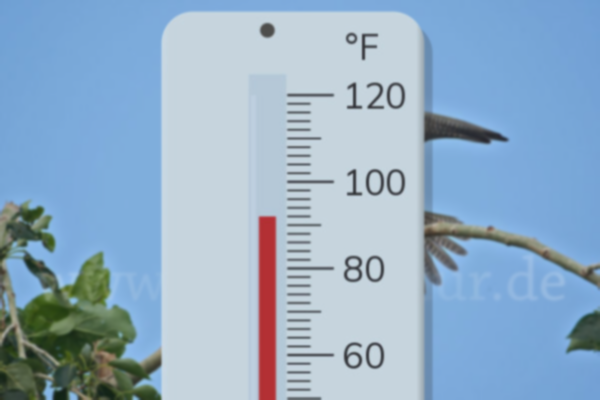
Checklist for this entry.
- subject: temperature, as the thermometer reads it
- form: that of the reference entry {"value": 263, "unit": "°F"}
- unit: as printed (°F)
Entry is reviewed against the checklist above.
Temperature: {"value": 92, "unit": "°F"}
